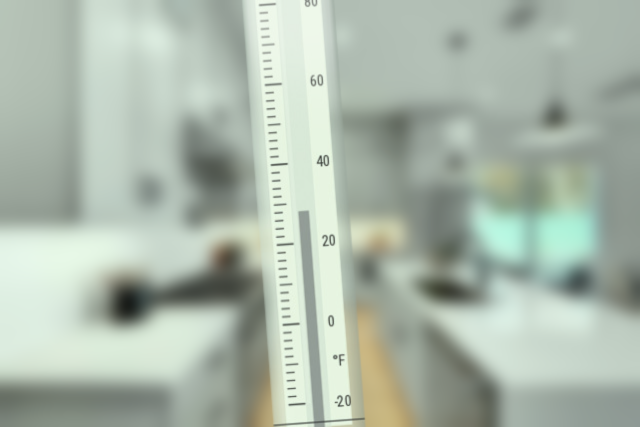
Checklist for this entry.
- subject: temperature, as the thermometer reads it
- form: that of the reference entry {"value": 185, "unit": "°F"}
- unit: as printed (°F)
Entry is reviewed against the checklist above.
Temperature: {"value": 28, "unit": "°F"}
